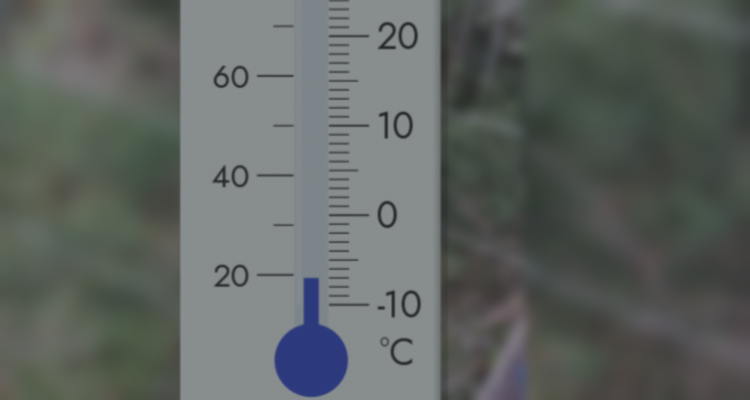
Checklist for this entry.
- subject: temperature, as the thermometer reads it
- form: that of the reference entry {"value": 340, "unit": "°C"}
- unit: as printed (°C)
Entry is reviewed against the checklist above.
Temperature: {"value": -7, "unit": "°C"}
